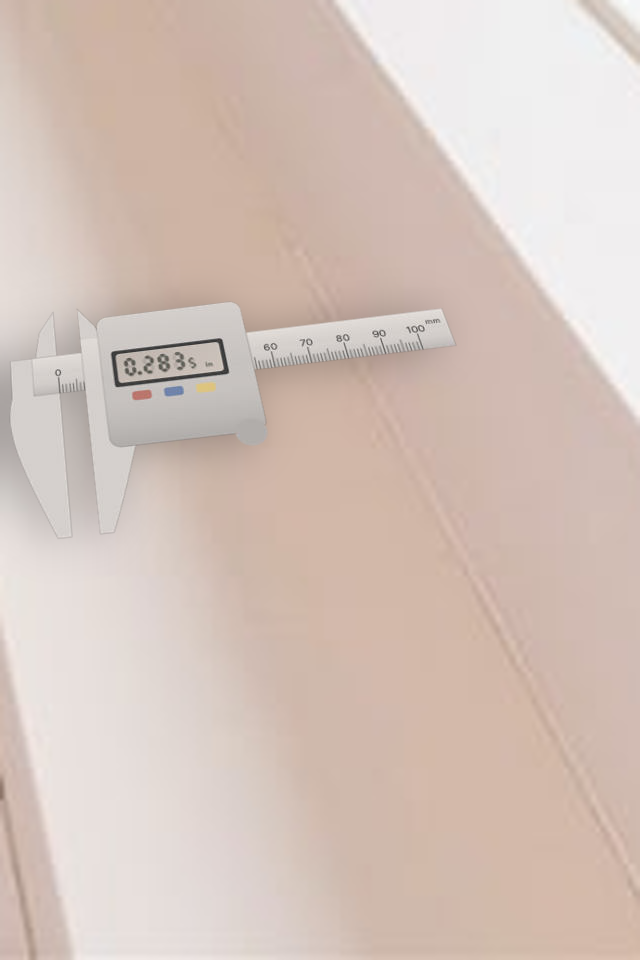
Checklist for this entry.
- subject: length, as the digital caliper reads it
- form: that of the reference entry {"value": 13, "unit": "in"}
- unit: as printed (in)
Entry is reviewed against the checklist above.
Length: {"value": 0.2835, "unit": "in"}
